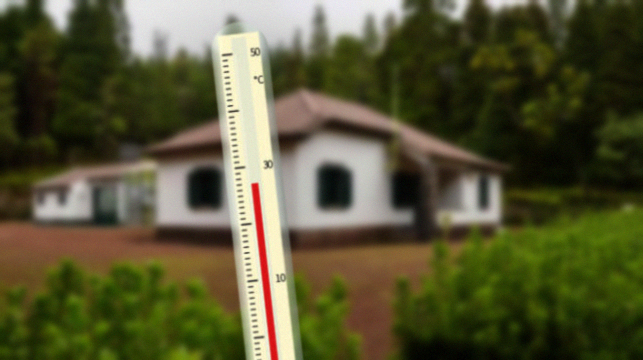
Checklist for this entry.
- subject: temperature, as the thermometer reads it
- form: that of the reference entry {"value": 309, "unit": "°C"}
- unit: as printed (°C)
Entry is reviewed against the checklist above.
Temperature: {"value": 27, "unit": "°C"}
